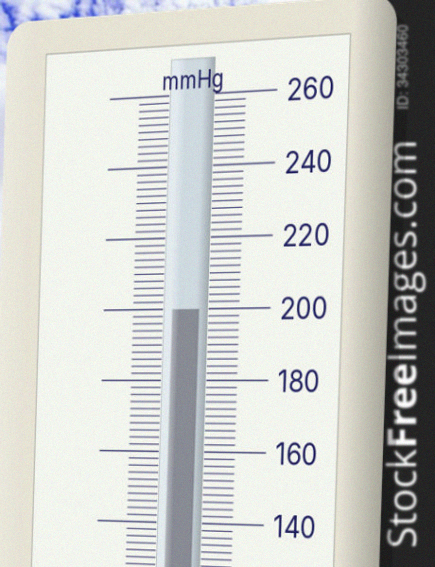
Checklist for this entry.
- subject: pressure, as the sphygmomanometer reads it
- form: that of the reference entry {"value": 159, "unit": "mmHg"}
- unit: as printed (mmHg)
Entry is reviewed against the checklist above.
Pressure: {"value": 200, "unit": "mmHg"}
